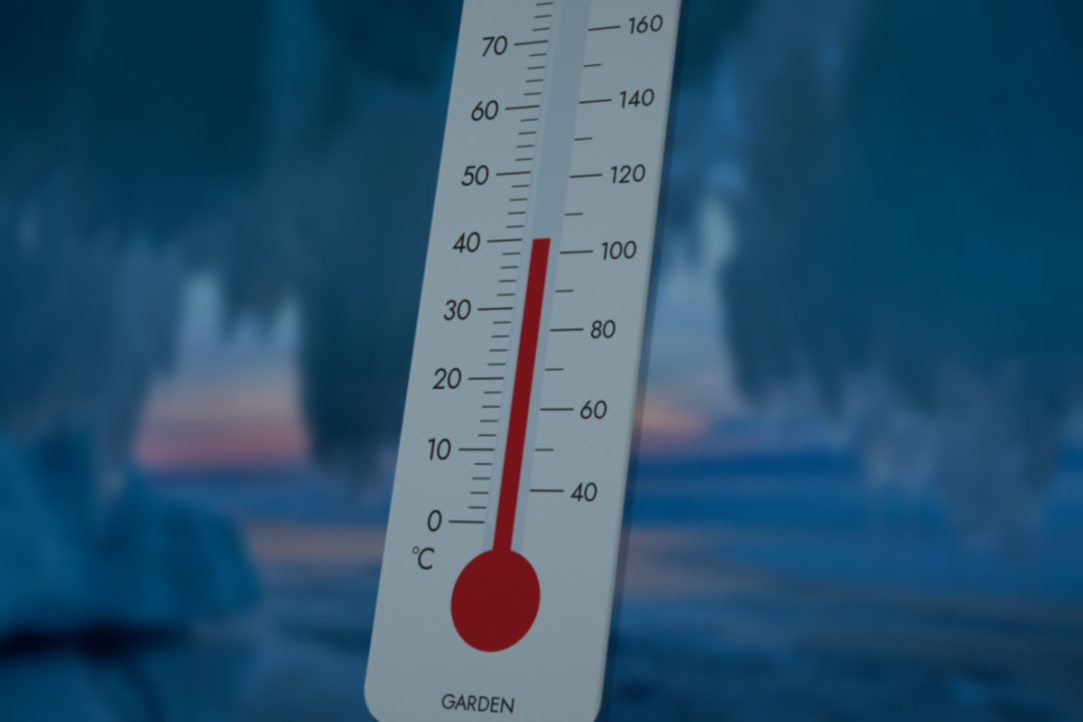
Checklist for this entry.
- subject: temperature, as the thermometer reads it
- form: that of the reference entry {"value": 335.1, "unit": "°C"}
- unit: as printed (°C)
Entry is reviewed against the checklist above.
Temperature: {"value": 40, "unit": "°C"}
